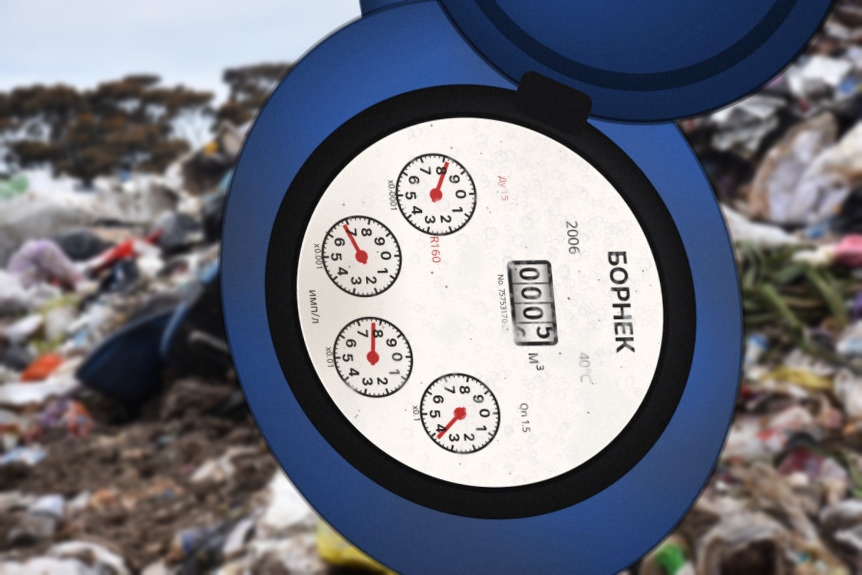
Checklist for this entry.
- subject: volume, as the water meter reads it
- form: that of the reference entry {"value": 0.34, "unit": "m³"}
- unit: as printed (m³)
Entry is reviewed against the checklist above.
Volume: {"value": 5.3768, "unit": "m³"}
